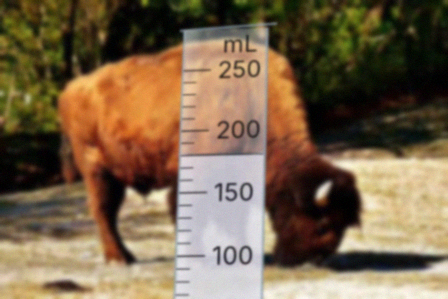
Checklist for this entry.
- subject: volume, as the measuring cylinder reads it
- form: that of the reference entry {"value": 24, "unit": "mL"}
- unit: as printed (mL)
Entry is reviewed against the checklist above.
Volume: {"value": 180, "unit": "mL"}
